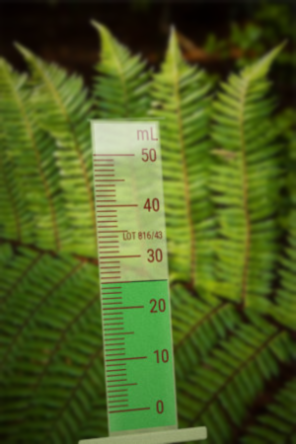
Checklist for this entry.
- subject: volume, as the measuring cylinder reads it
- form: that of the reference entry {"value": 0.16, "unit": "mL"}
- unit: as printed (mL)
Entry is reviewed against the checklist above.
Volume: {"value": 25, "unit": "mL"}
